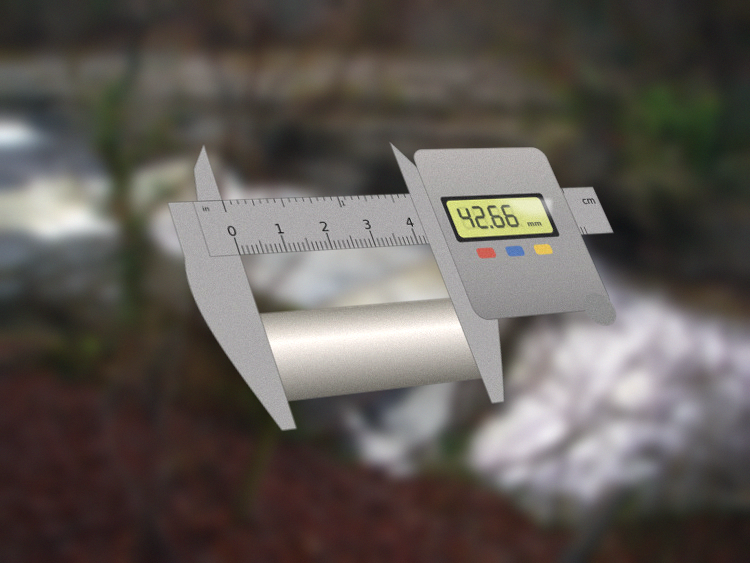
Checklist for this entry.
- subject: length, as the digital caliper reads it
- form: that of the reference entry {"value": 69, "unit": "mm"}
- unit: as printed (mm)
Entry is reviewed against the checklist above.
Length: {"value": 42.66, "unit": "mm"}
